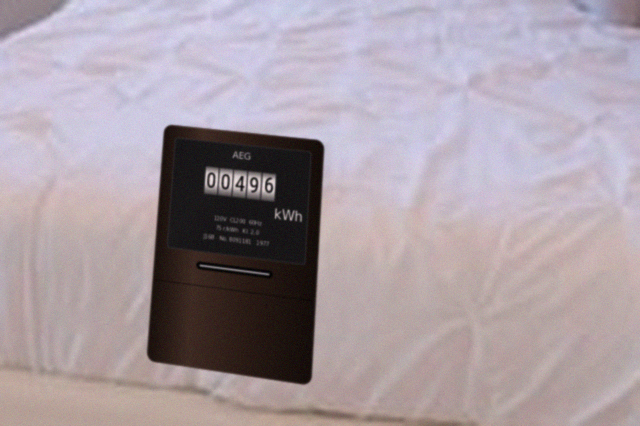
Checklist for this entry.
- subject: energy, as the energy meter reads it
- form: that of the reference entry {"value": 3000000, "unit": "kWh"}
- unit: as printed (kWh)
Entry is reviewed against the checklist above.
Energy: {"value": 496, "unit": "kWh"}
